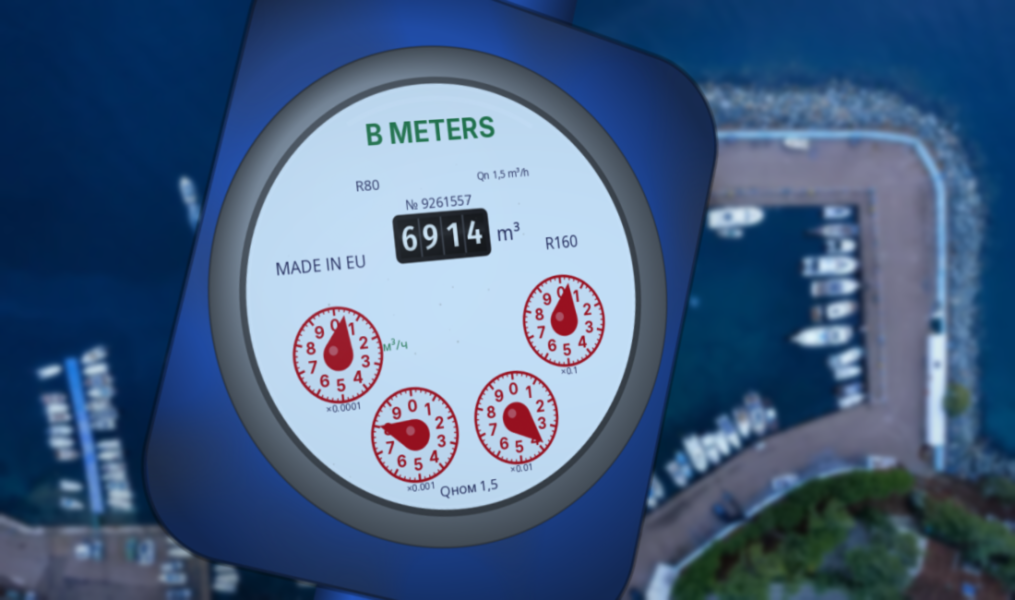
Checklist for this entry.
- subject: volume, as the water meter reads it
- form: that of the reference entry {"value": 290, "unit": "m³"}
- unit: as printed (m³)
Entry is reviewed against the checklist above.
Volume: {"value": 6914.0380, "unit": "m³"}
